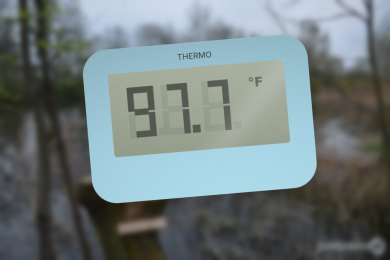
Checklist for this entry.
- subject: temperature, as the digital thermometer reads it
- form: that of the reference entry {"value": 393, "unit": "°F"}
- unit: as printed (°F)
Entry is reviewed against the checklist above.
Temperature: {"value": 97.7, "unit": "°F"}
